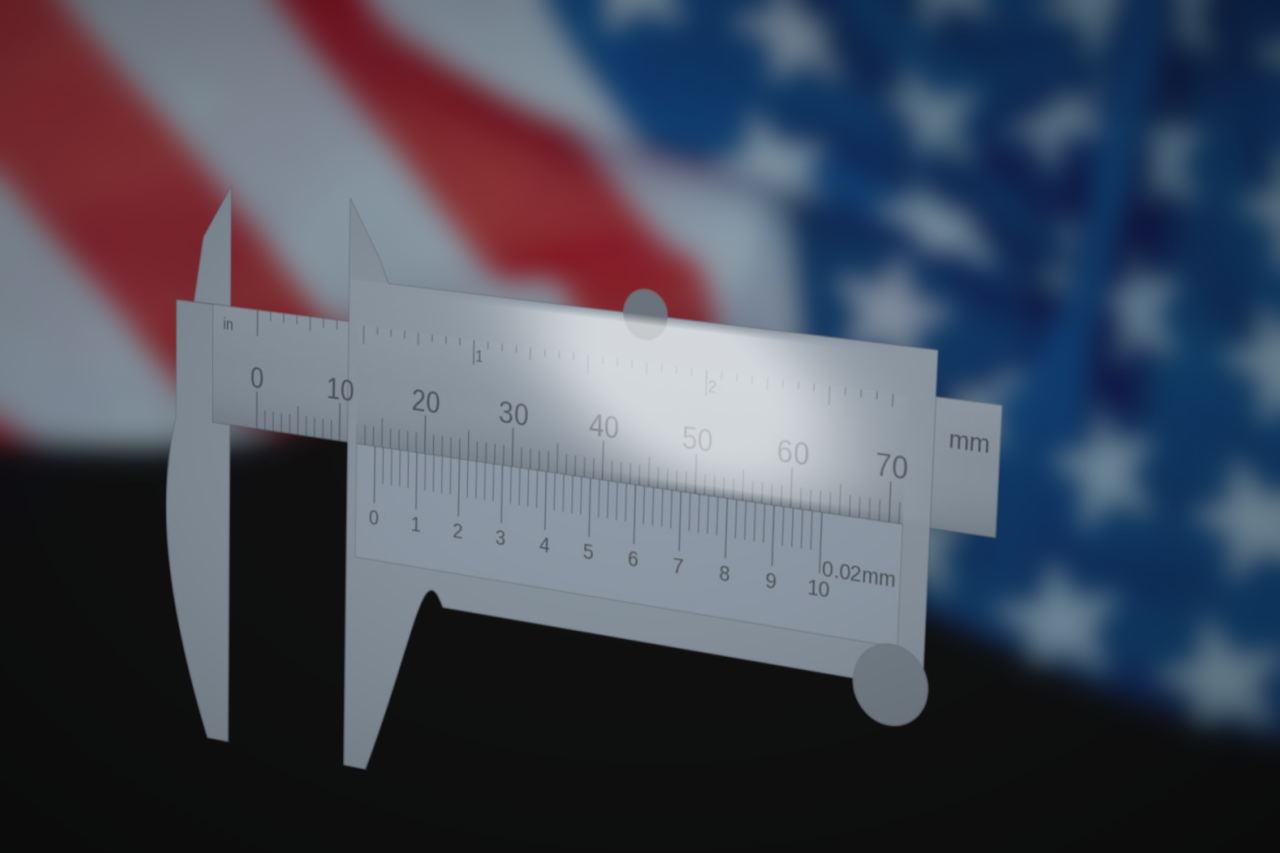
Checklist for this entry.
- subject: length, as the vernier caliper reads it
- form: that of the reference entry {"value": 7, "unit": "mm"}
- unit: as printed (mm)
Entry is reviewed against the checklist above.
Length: {"value": 14.2, "unit": "mm"}
